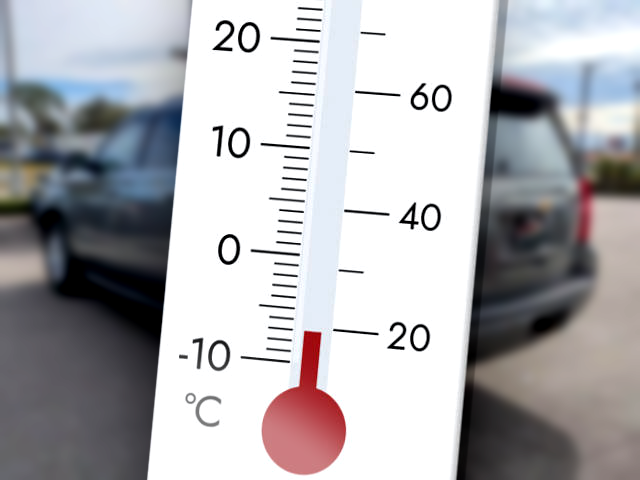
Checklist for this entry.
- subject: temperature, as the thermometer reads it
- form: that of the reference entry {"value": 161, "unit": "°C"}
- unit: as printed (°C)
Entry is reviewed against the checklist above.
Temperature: {"value": -7, "unit": "°C"}
